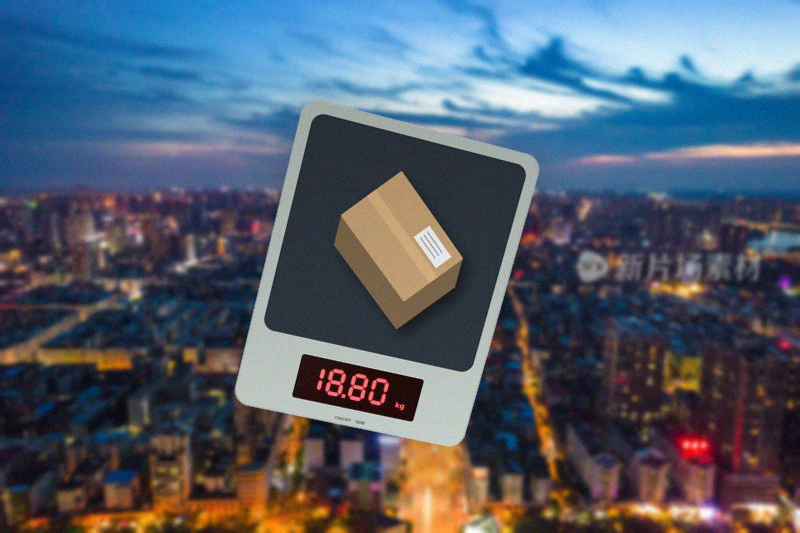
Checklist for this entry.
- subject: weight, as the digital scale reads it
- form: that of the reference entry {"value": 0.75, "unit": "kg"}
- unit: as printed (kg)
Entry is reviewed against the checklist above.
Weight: {"value": 18.80, "unit": "kg"}
